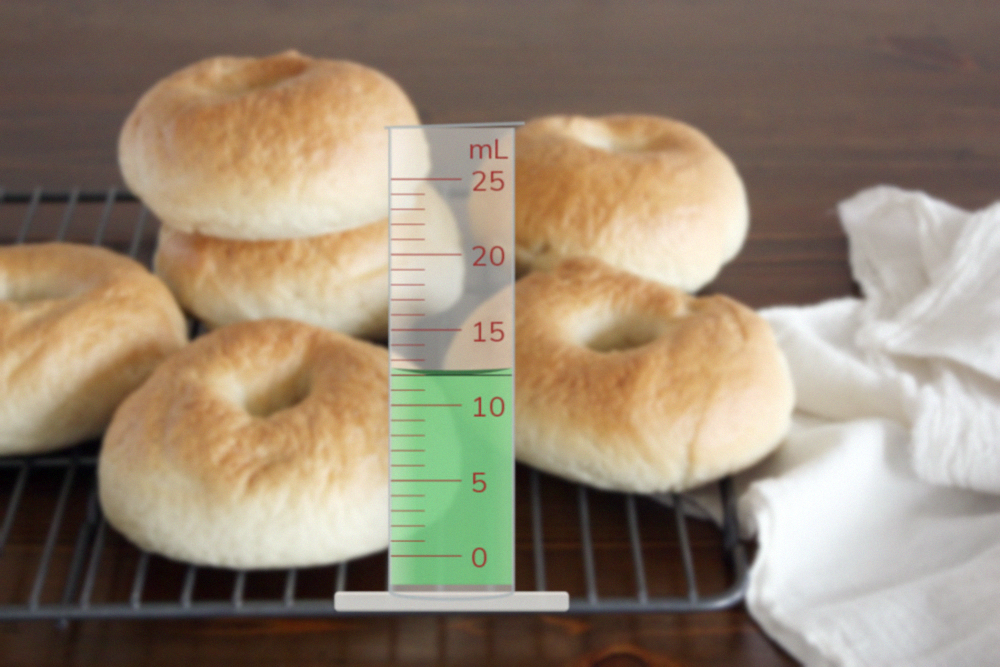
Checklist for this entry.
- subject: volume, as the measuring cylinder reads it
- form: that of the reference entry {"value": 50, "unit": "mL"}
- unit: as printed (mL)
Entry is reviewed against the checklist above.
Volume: {"value": 12, "unit": "mL"}
